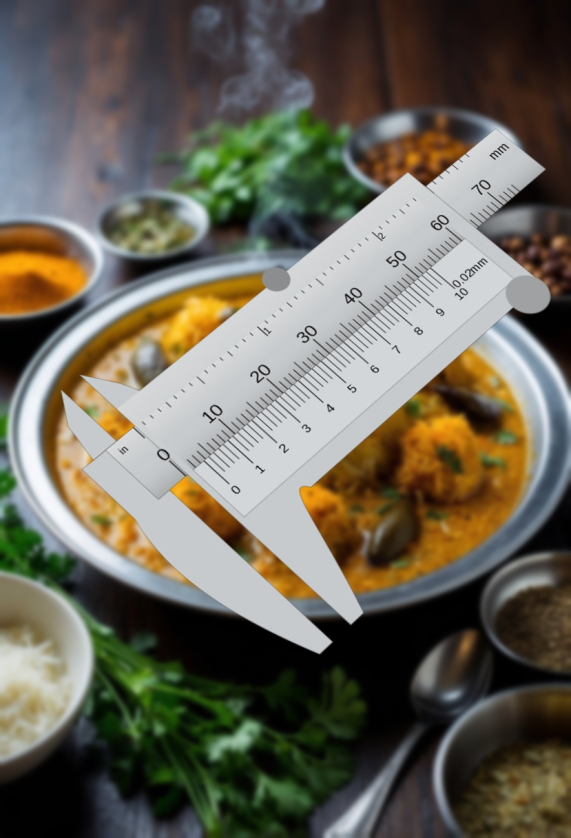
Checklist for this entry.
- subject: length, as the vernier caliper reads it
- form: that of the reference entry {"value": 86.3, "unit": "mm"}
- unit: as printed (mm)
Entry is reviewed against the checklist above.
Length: {"value": 3.6, "unit": "mm"}
